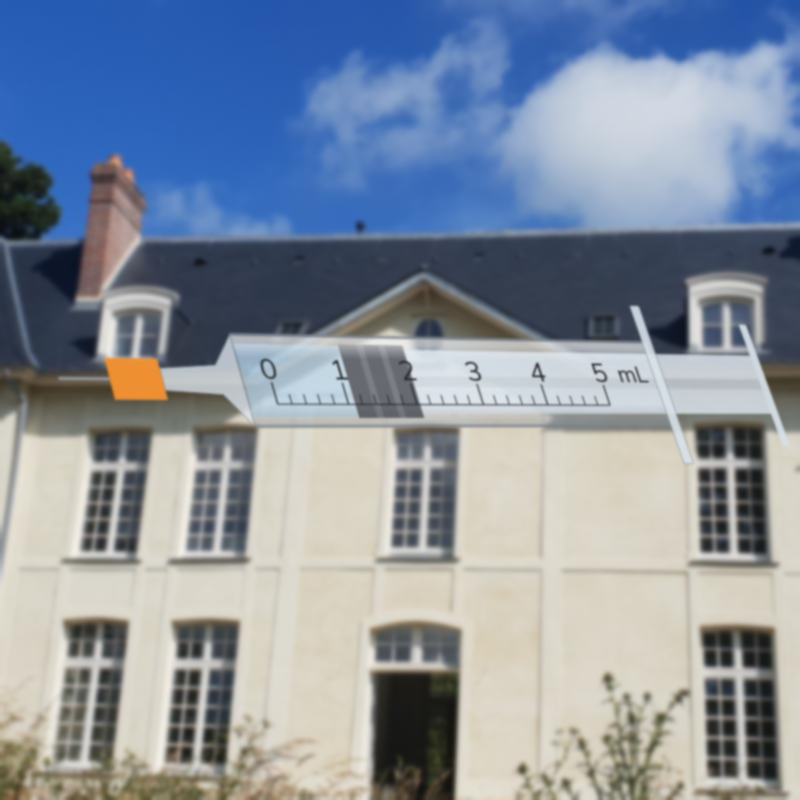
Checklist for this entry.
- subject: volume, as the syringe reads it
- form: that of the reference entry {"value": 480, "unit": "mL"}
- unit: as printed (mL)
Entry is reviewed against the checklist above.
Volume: {"value": 1.1, "unit": "mL"}
